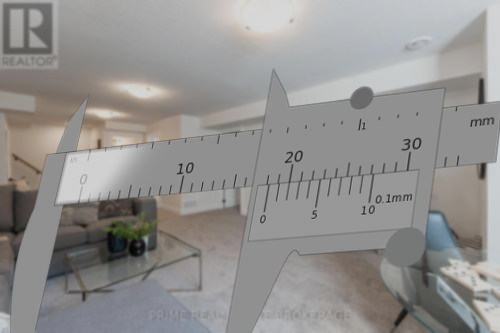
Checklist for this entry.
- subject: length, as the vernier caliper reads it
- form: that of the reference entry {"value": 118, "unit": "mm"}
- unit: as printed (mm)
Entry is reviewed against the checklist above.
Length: {"value": 18.2, "unit": "mm"}
